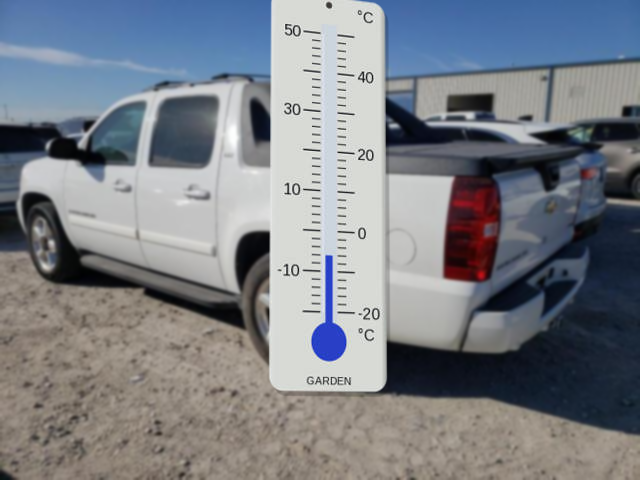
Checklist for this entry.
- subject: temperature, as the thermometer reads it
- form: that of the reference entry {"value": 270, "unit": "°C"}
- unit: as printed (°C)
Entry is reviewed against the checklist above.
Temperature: {"value": -6, "unit": "°C"}
